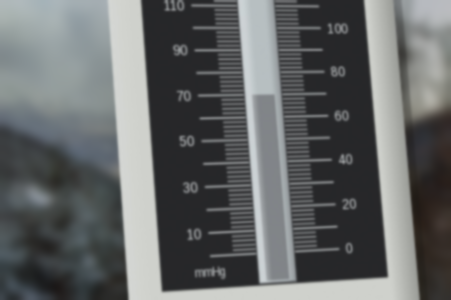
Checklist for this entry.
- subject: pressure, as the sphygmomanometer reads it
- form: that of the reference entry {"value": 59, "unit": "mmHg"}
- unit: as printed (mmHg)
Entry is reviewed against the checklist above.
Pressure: {"value": 70, "unit": "mmHg"}
